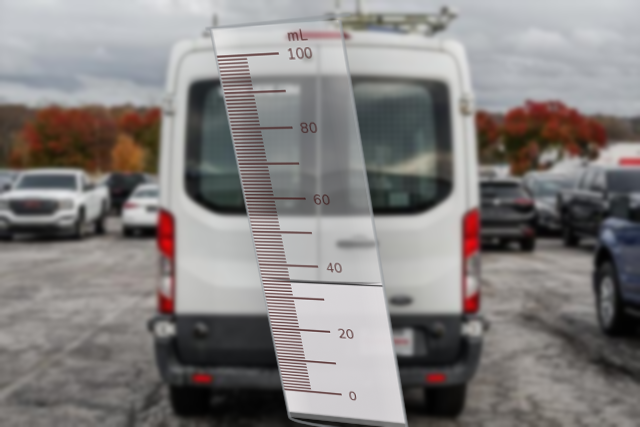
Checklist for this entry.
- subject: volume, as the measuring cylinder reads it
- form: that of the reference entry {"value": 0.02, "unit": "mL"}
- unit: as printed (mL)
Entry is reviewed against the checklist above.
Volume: {"value": 35, "unit": "mL"}
